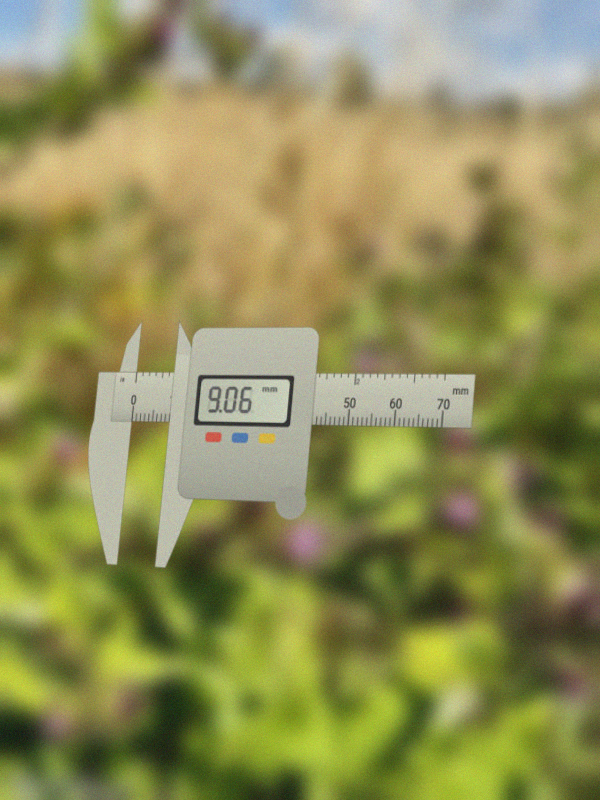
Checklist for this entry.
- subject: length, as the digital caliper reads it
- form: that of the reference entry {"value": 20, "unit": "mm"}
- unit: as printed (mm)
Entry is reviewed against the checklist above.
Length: {"value": 9.06, "unit": "mm"}
